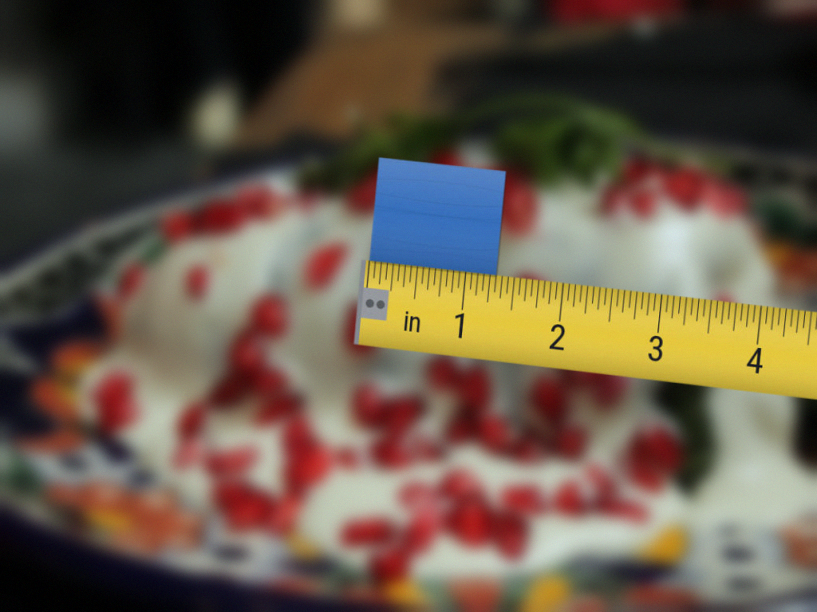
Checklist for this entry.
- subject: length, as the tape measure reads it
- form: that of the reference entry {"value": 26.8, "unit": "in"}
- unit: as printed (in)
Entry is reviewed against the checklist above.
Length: {"value": 1.3125, "unit": "in"}
